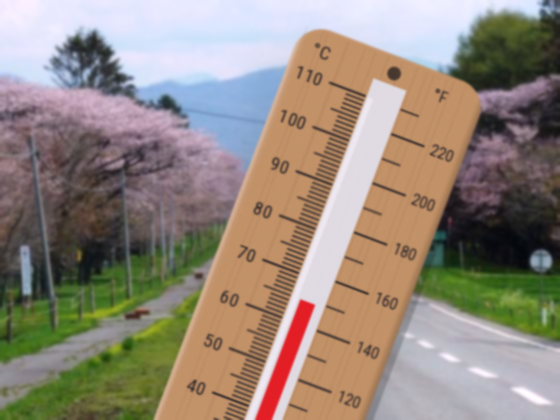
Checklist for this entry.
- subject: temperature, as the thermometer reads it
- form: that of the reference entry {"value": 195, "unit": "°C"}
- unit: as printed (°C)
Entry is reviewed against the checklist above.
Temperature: {"value": 65, "unit": "°C"}
